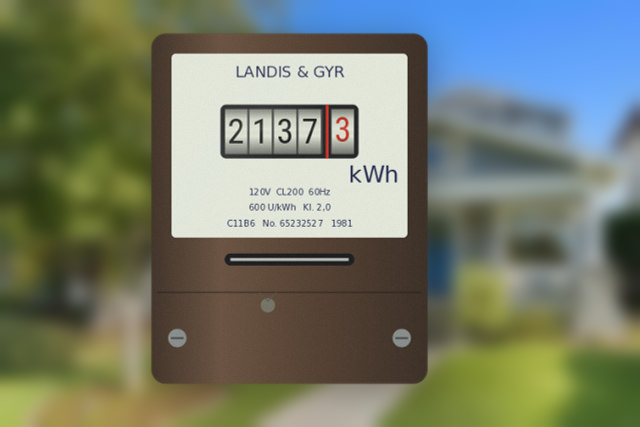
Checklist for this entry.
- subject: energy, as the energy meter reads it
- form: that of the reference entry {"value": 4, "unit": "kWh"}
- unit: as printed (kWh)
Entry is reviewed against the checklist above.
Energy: {"value": 2137.3, "unit": "kWh"}
